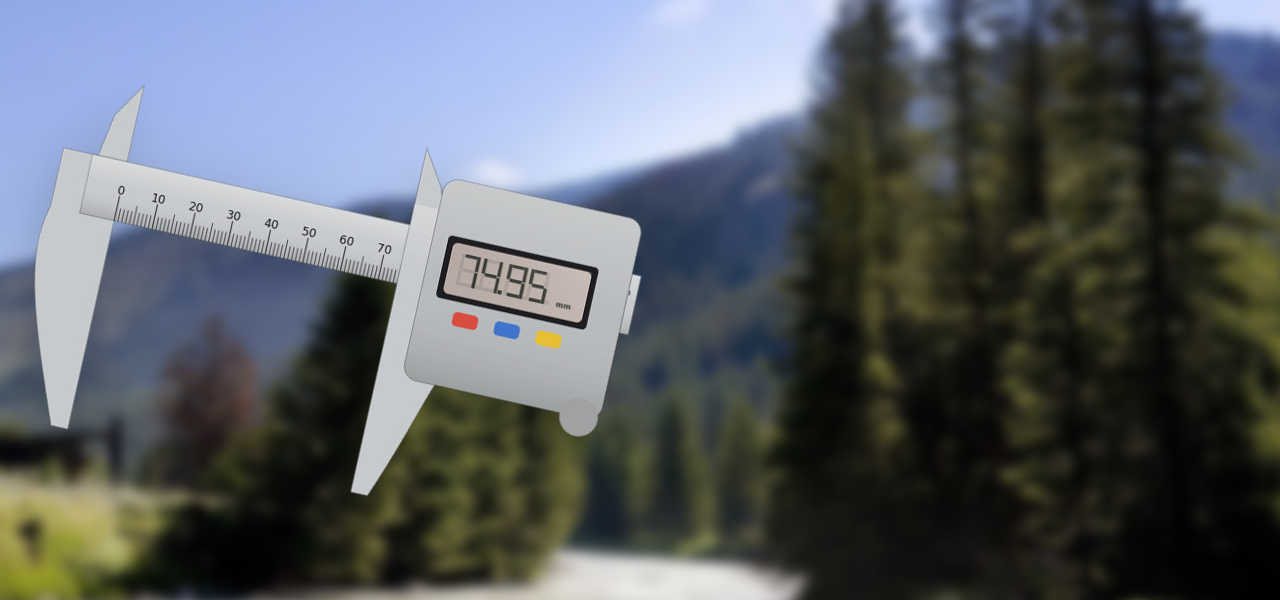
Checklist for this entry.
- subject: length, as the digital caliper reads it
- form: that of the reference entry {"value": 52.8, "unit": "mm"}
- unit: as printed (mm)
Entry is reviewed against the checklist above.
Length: {"value": 74.95, "unit": "mm"}
